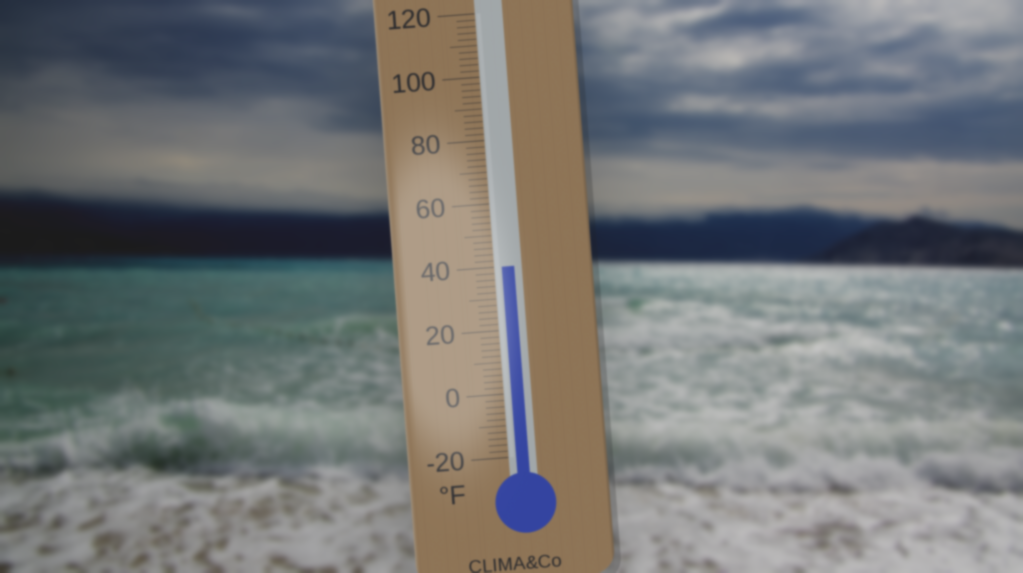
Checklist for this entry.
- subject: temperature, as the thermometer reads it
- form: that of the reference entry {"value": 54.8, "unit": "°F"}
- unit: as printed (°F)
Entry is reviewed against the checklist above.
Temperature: {"value": 40, "unit": "°F"}
